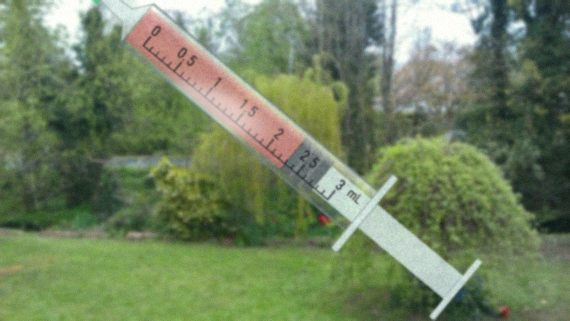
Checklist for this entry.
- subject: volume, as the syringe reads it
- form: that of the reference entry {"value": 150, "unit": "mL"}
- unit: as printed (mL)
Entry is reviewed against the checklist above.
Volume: {"value": 2.3, "unit": "mL"}
